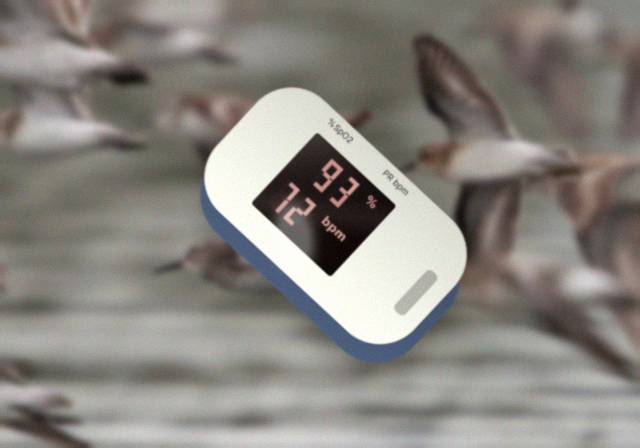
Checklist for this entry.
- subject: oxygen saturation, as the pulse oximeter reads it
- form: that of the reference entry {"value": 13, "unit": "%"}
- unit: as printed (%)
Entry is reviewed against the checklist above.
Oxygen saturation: {"value": 93, "unit": "%"}
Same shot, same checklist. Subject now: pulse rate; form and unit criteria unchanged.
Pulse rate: {"value": 72, "unit": "bpm"}
